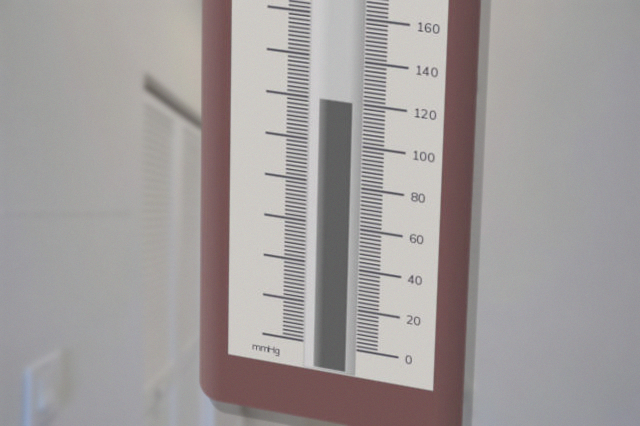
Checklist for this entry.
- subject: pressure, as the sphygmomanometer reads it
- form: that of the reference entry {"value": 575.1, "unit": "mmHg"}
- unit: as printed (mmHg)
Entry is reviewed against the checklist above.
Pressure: {"value": 120, "unit": "mmHg"}
